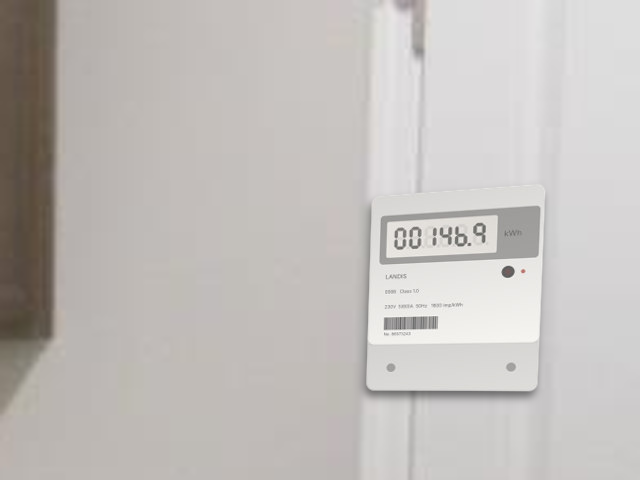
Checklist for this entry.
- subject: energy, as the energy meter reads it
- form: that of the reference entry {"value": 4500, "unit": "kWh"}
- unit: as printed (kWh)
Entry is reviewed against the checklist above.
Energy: {"value": 146.9, "unit": "kWh"}
